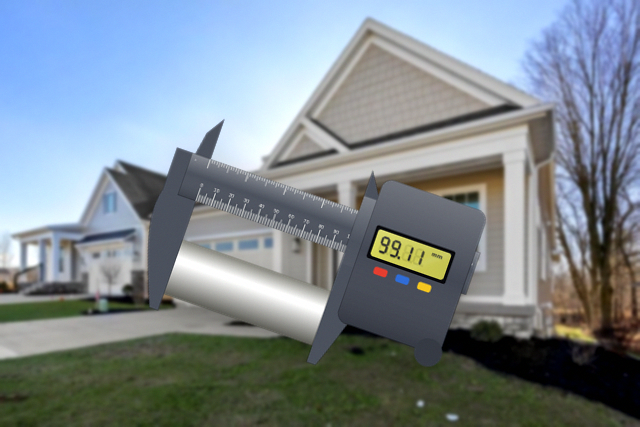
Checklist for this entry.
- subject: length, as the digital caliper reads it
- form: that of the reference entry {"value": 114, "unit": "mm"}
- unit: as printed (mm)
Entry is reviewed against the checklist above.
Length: {"value": 99.11, "unit": "mm"}
